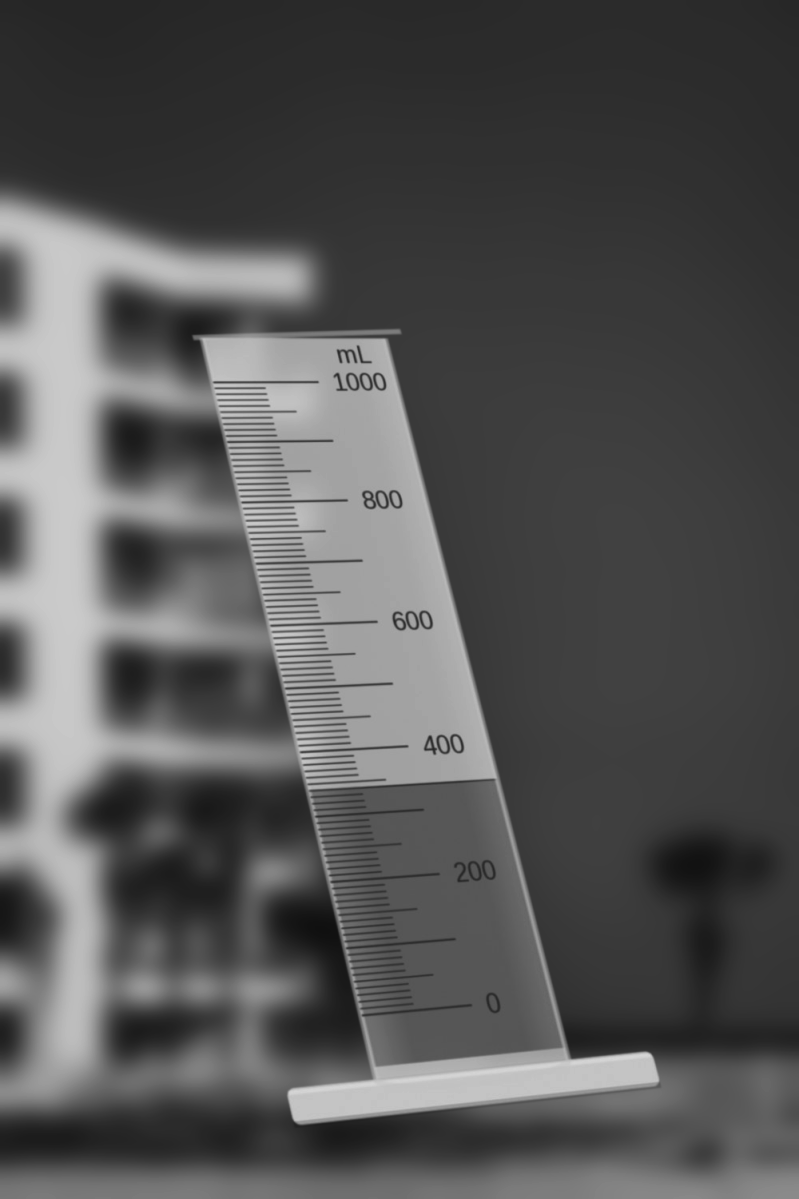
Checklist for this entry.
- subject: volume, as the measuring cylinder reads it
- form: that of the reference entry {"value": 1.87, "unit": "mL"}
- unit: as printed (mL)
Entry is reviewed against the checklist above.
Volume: {"value": 340, "unit": "mL"}
